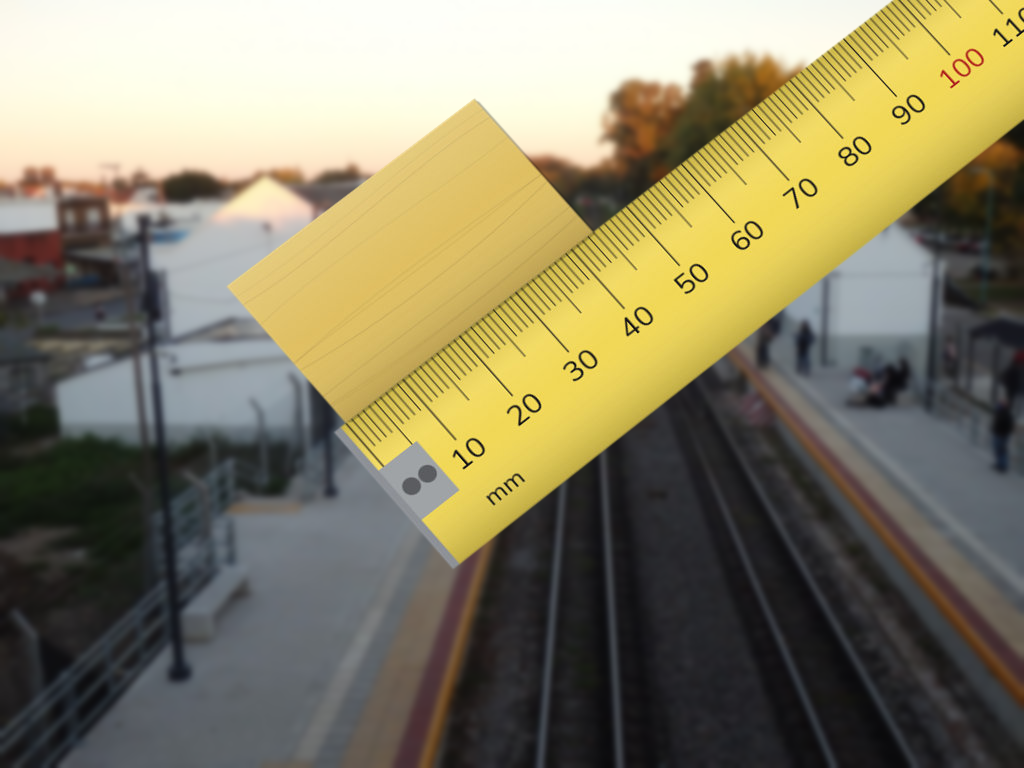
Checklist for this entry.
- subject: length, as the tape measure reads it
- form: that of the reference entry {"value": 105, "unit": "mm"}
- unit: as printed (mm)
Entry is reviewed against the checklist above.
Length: {"value": 44, "unit": "mm"}
